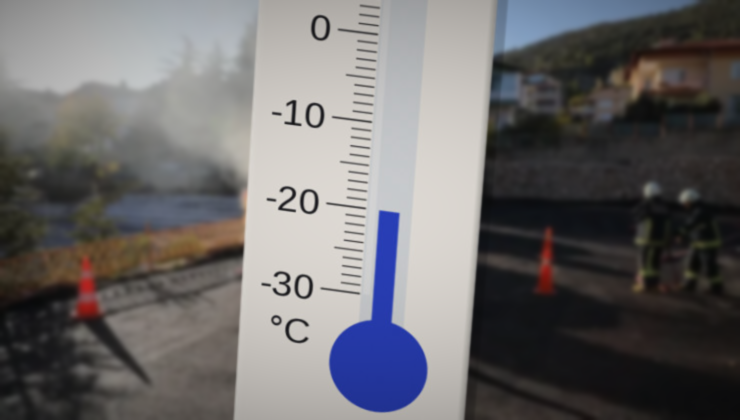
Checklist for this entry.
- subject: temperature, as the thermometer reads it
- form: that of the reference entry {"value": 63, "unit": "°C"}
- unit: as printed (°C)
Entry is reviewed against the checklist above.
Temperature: {"value": -20, "unit": "°C"}
